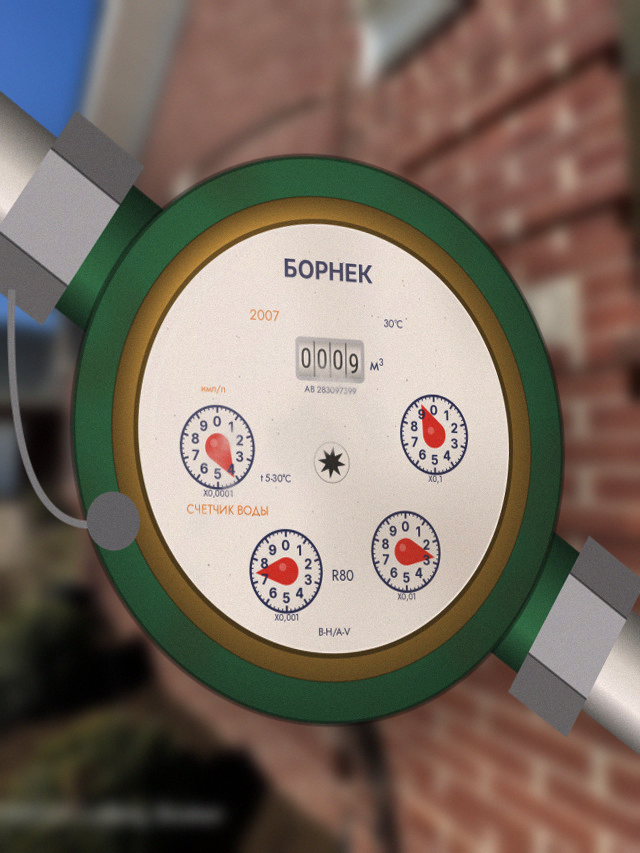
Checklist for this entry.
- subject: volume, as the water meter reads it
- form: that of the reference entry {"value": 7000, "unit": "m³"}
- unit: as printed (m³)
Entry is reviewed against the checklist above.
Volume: {"value": 8.9274, "unit": "m³"}
